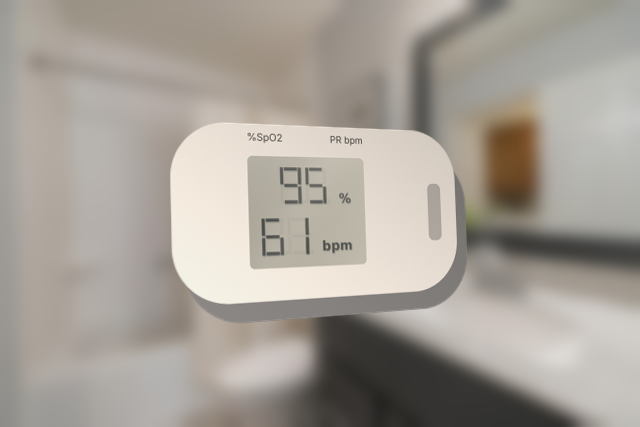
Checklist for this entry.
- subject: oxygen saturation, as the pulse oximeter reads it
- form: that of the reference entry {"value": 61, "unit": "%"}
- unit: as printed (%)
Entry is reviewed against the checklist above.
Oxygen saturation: {"value": 95, "unit": "%"}
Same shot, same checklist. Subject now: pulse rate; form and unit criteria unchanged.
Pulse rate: {"value": 61, "unit": "bpm"}
